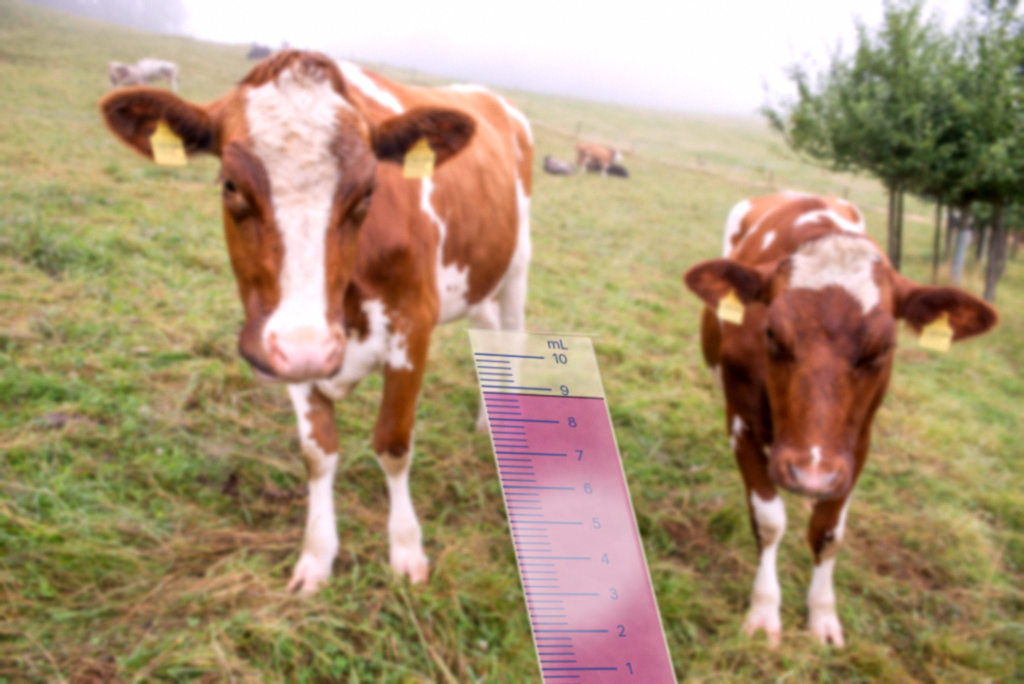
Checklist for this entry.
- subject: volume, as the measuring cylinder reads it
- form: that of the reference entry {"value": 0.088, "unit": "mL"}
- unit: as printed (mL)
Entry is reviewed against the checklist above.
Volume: {"value": 8.8, "unit": "mL"}
